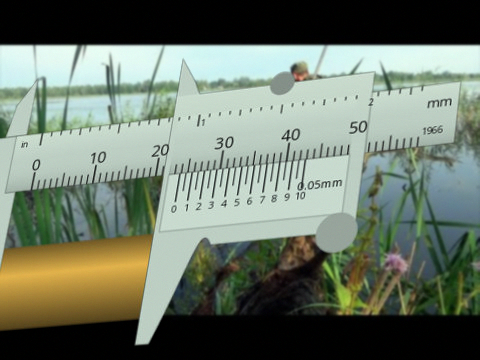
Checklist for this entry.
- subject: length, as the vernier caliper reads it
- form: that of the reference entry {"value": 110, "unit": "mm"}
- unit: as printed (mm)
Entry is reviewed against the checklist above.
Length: {"value": 23.8, "unit": "mm"}
